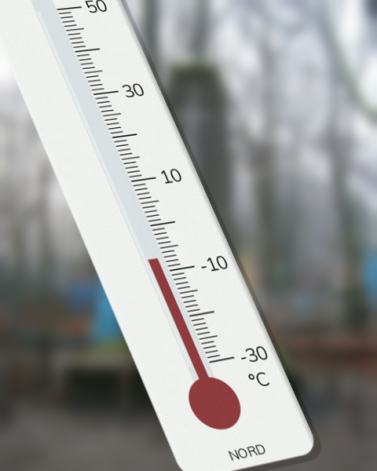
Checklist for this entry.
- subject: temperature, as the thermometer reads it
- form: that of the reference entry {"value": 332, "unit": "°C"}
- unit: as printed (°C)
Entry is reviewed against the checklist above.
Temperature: {"value": -7, "unit": "°C"}
